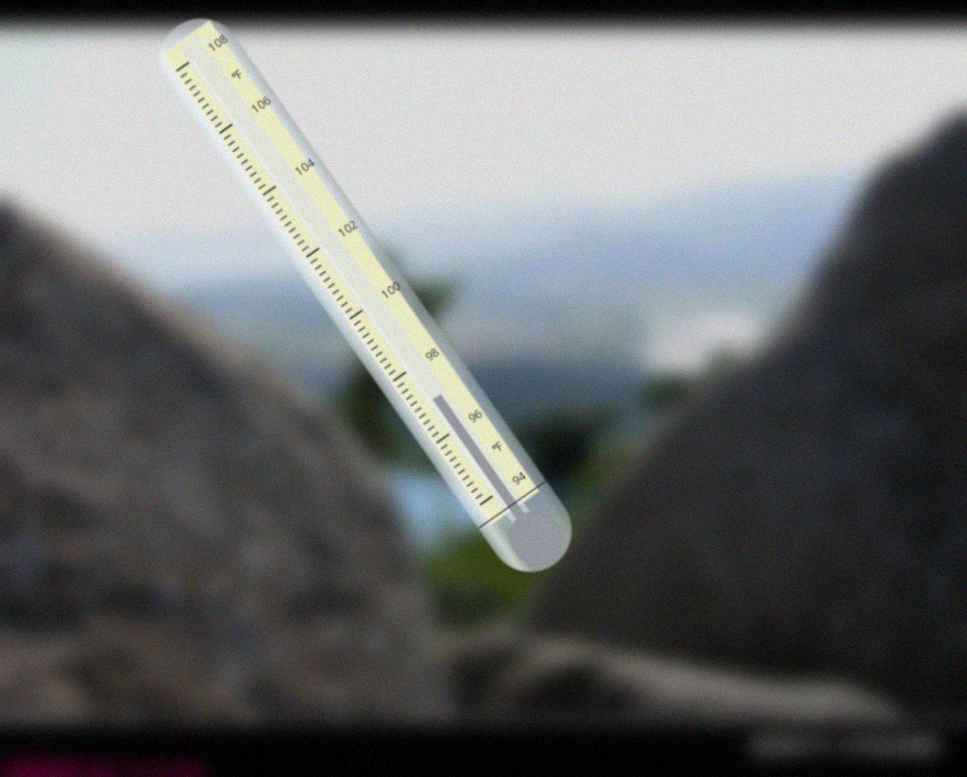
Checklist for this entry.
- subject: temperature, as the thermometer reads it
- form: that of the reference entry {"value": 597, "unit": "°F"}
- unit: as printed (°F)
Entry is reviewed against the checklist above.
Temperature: {"value": 97, "unit": "°F"}
